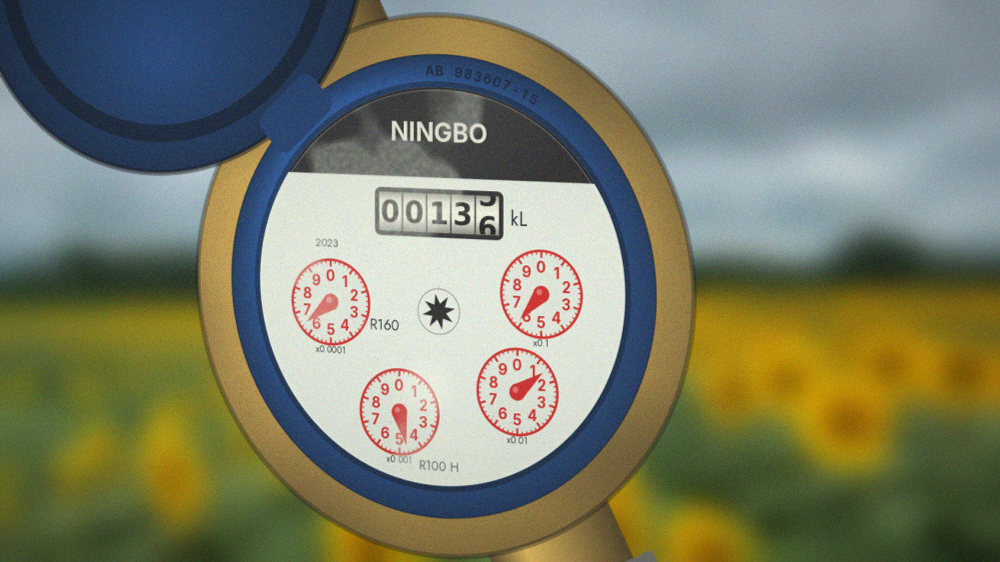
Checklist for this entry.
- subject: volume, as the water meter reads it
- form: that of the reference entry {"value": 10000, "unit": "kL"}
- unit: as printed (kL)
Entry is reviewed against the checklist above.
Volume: {"value": 135.6146, "unit": "kL"}
